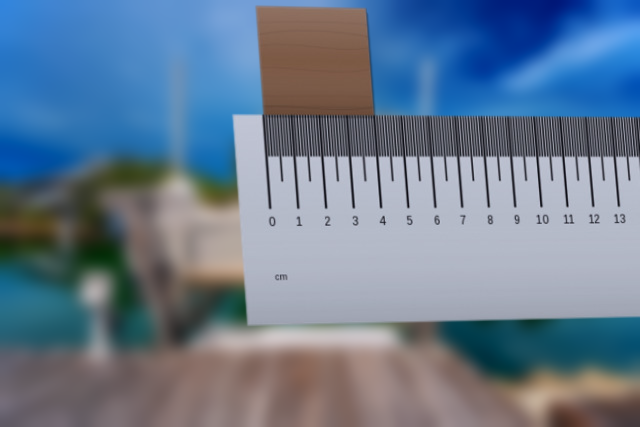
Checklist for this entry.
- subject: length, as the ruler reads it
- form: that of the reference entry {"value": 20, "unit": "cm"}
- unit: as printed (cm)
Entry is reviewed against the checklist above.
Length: {"value": 4, "unit": "cm"}
